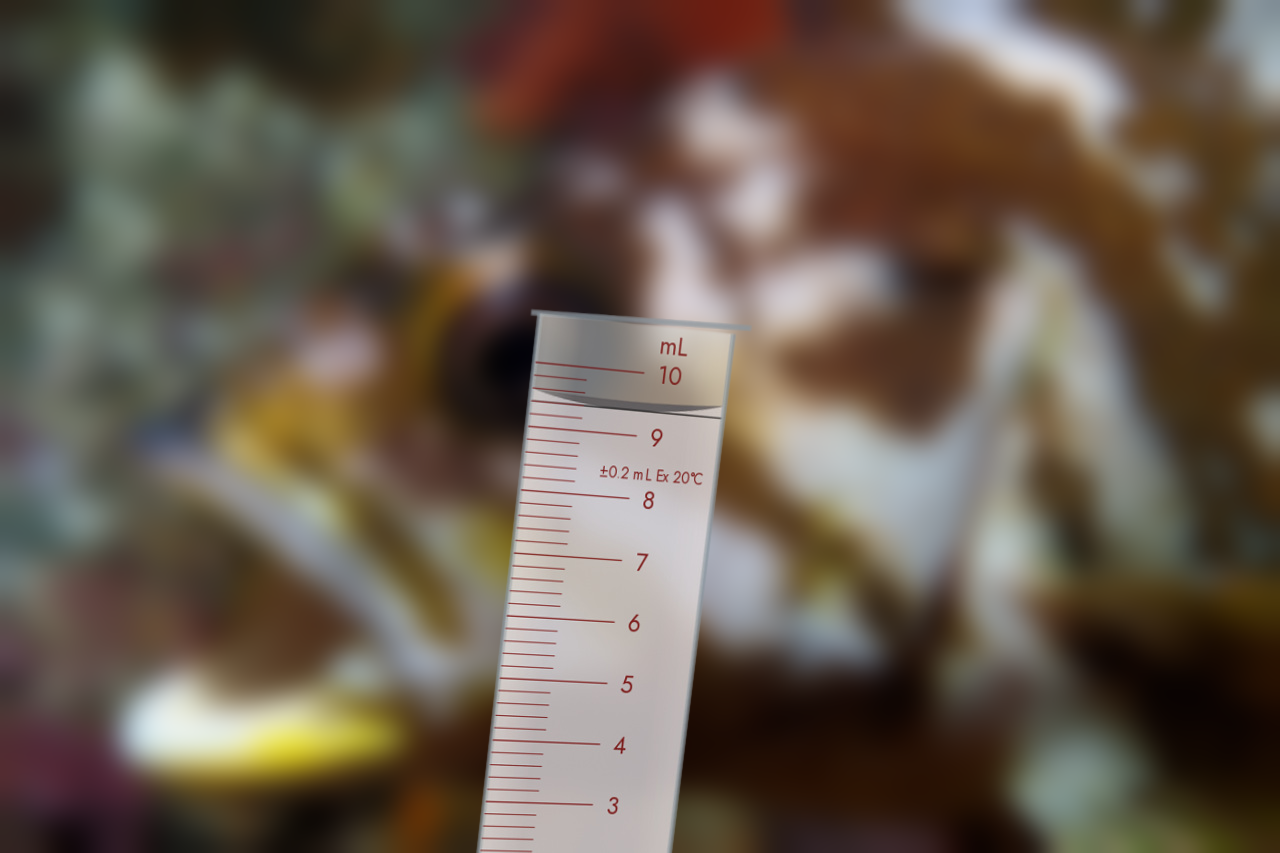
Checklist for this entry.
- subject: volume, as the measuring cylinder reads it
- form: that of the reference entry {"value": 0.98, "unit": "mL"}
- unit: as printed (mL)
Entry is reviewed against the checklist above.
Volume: {"value": 9.4, "unit": "mL"}
